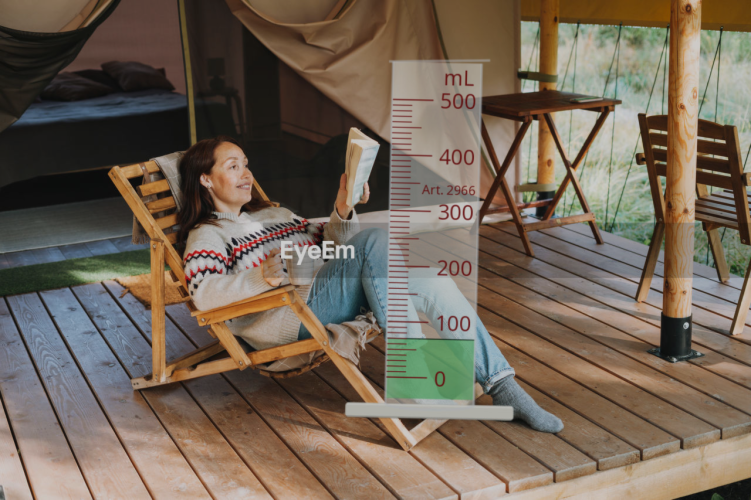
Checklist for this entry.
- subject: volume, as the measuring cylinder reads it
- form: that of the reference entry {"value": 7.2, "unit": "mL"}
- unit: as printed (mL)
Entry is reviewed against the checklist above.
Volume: {"value": 70, "unit": "mL"}
